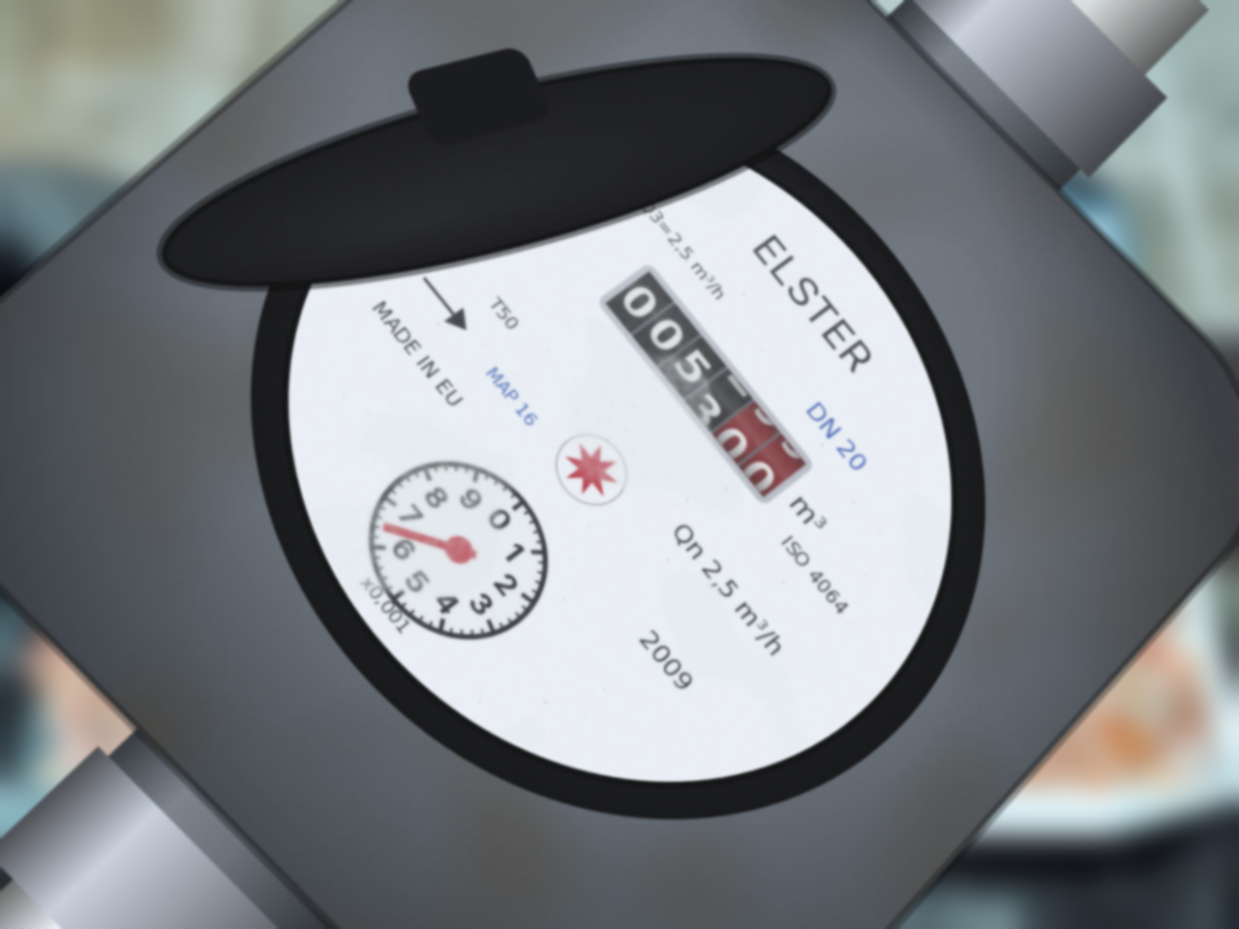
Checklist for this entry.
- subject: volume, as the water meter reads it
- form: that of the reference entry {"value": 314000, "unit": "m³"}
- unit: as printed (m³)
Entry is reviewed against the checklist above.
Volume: {"value": 52.996, "unit": "m³"}
